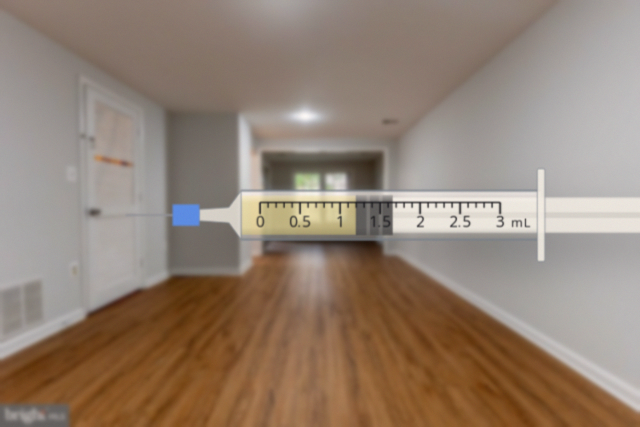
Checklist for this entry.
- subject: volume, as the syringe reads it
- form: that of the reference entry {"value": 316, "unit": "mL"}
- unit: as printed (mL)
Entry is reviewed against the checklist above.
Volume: {"value": 1.2, "unit": "mL"}
